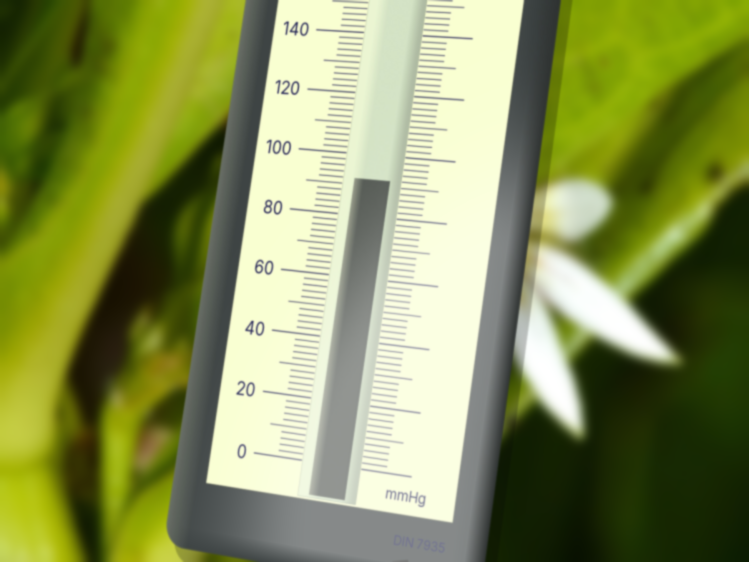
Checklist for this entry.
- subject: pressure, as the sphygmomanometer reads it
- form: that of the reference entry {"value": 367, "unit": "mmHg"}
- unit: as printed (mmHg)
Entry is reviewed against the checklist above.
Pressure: {"value": 92, "unit": "mmHg"}
